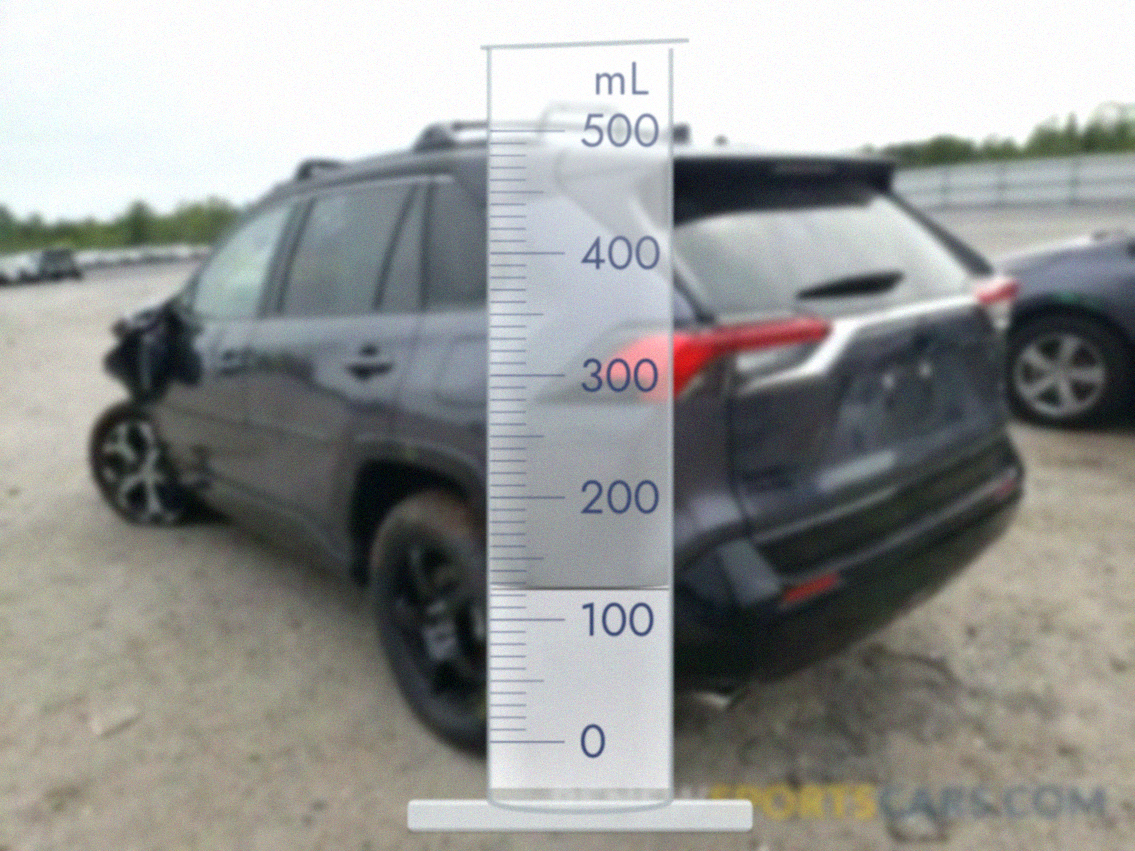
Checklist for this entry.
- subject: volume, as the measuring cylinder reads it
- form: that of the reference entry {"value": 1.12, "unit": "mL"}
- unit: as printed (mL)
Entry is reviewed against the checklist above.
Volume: {"value": 125, "unit": "mL"}
